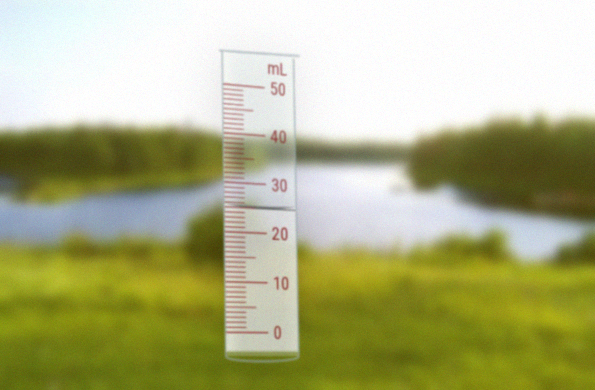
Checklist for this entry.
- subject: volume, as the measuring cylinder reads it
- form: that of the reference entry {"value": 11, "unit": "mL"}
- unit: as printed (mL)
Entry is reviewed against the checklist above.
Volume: {"value": 25, "unit": "mL"}
